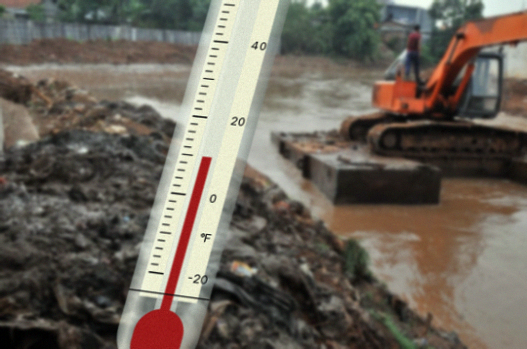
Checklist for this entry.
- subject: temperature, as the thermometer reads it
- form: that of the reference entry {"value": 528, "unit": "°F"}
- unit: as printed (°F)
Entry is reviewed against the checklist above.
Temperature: {"value": 10, "unit": "°F"}
